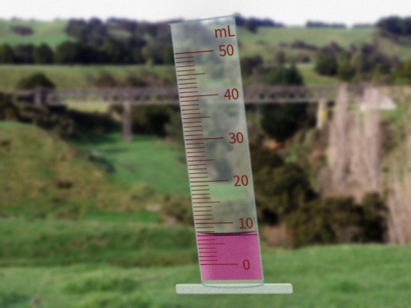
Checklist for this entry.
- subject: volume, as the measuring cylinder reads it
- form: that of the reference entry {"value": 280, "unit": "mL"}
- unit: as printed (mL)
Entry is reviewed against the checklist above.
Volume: {"value": 7, "unit": "mL"}
